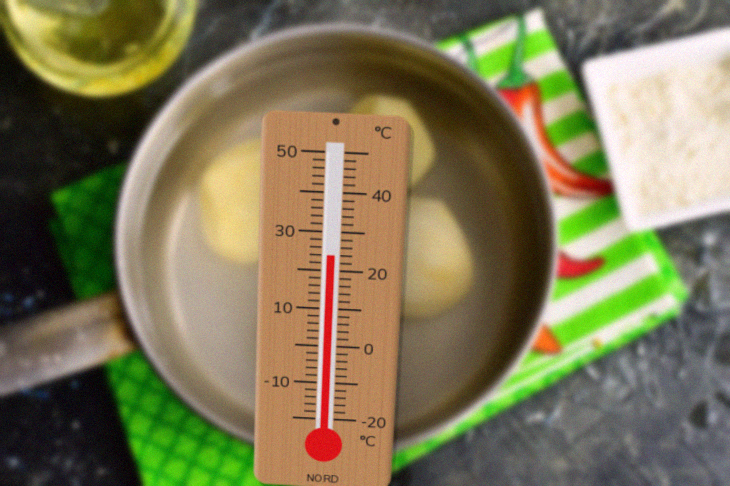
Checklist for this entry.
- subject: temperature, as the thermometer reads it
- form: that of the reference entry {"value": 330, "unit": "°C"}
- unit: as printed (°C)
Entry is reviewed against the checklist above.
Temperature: {"value": 24, "unit": "°C"}
